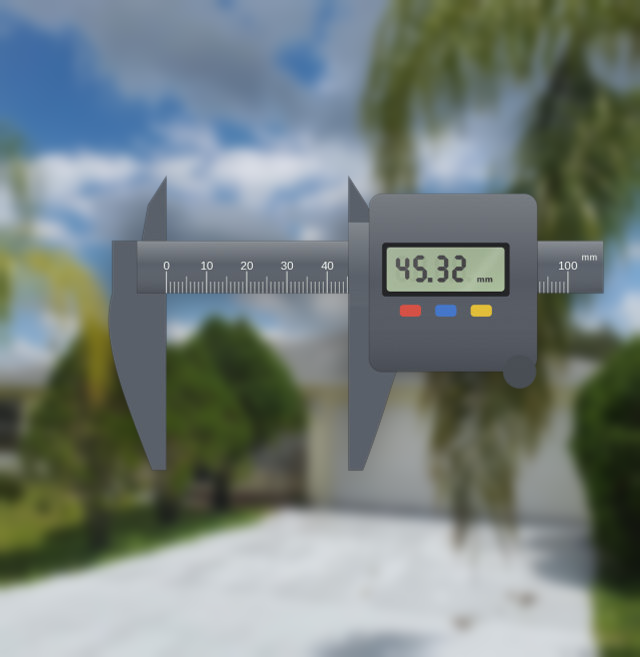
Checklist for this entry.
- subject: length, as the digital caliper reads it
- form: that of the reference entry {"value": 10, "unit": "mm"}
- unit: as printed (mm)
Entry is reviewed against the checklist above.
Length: {"value": 45.32, "unit": "mm"}
